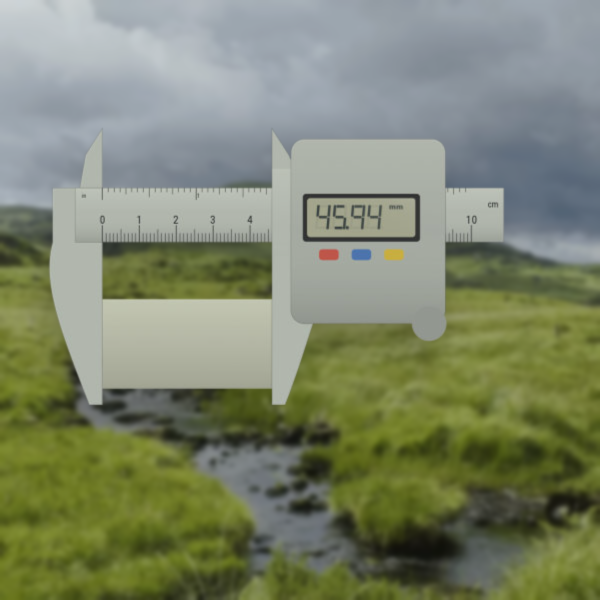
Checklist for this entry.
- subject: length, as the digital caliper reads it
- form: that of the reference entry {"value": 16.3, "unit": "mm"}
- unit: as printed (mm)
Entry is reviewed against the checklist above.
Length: {"value": 45.94, "unit": "mm"}
